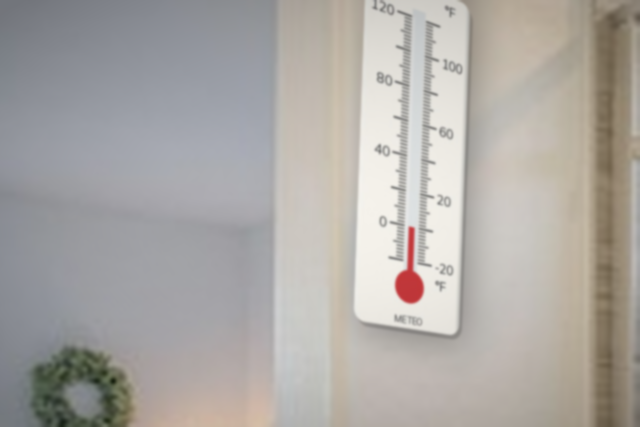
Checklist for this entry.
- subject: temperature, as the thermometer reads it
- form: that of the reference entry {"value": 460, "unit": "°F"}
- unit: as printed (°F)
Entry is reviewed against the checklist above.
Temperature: {"value": 0, "unit": "°F"}
